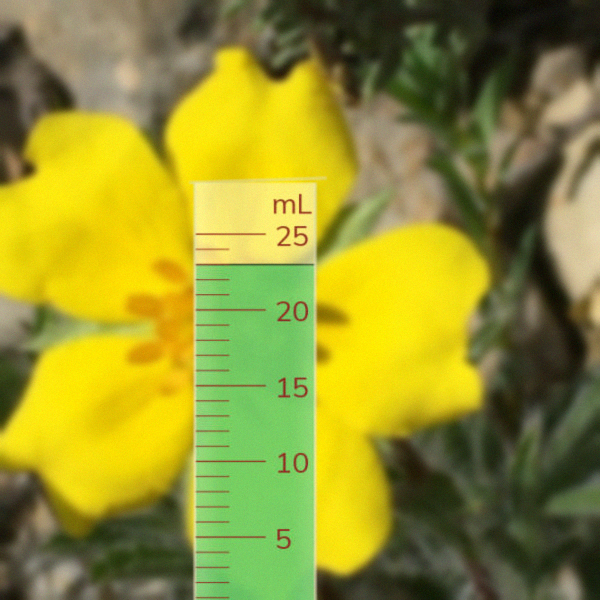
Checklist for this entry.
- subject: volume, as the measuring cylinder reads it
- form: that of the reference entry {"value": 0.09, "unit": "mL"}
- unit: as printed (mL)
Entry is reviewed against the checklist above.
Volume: {"value": 23, "unit": "mL"}
